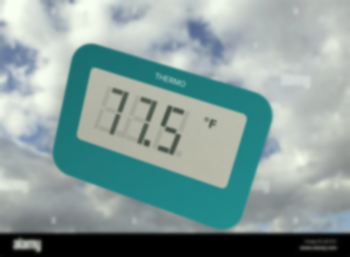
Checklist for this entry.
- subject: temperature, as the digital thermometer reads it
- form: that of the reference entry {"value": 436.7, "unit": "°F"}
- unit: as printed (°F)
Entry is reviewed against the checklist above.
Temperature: {"value": 77.5, "unit": "°F"}
